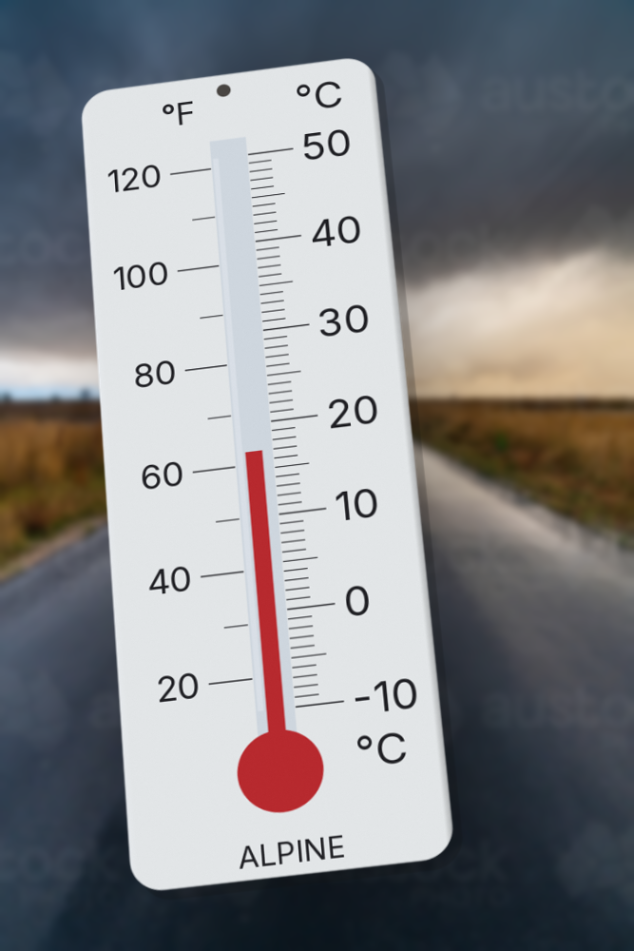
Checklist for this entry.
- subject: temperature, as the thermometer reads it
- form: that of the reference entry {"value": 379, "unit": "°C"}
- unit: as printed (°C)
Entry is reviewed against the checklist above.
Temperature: {"value": 17, "unit": "°C"}
